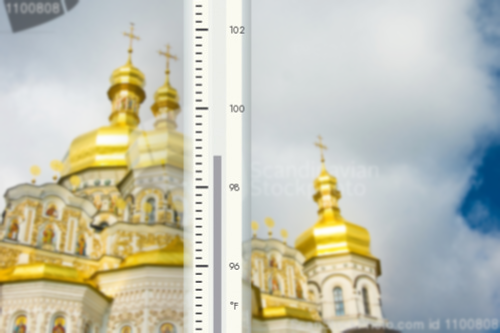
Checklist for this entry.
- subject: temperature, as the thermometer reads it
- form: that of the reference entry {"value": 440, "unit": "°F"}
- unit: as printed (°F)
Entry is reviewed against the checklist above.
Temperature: {"value": 98.8, "unit": "°F"}
